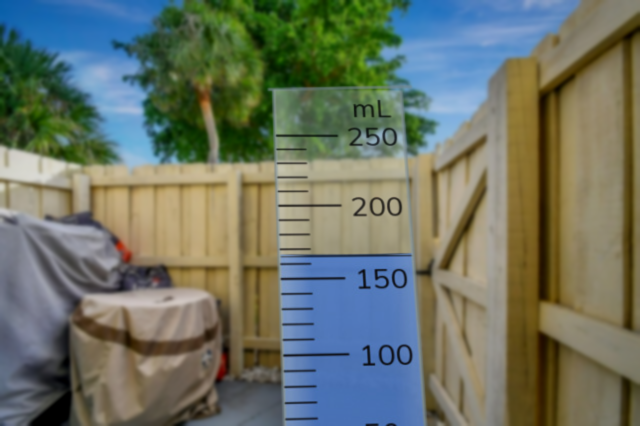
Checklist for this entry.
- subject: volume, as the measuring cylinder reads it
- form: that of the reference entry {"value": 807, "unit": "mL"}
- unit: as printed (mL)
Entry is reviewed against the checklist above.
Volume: {"value": 165, "unit": "mL"}
